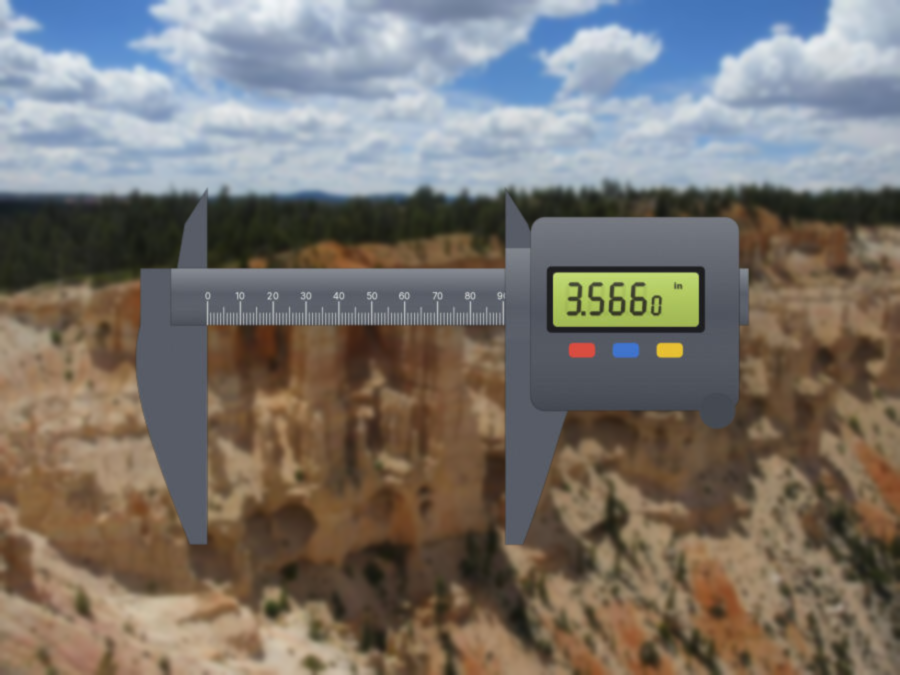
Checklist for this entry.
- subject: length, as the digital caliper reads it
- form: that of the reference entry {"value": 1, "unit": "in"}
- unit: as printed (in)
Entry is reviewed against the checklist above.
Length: {"value": 3.5660, "unit": "in"}
